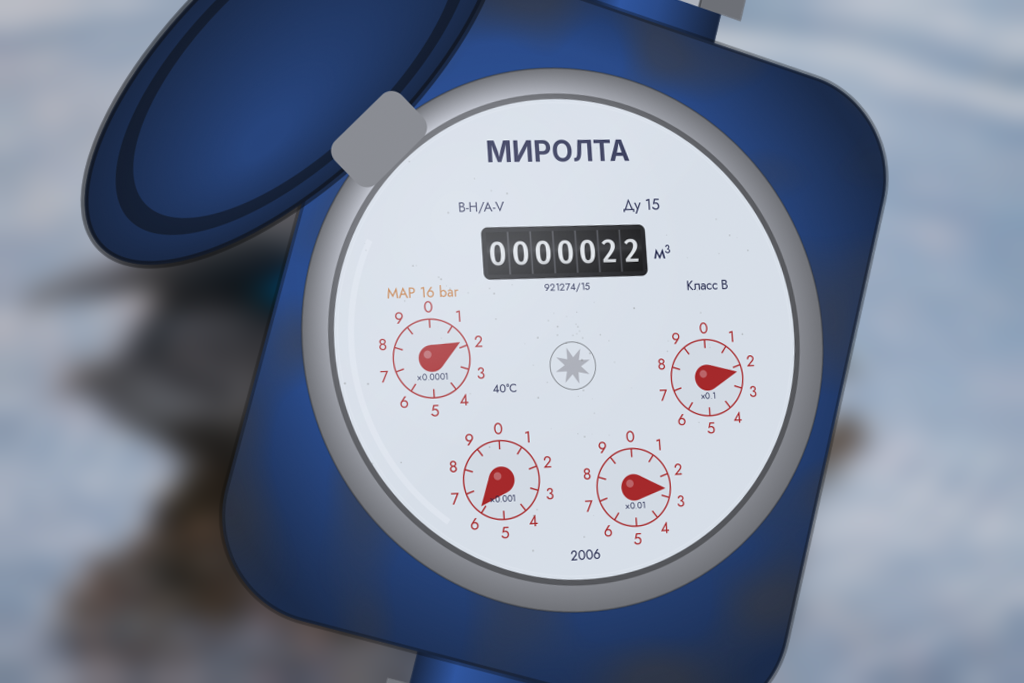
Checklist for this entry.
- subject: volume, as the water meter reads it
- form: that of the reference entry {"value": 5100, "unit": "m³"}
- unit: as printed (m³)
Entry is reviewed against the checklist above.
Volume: {"value": 22.2261, "unit": "m³"}
